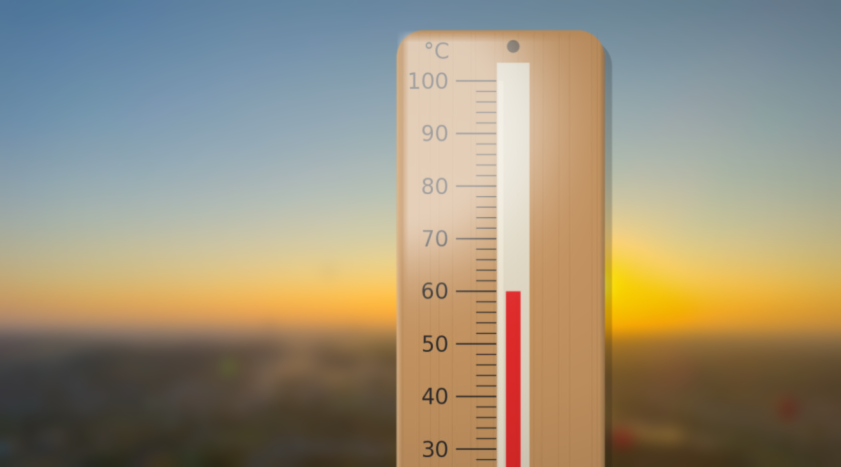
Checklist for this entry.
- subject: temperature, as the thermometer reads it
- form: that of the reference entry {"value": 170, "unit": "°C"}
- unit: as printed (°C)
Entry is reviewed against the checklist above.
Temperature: {"value": 60, "unit": "°C"}
